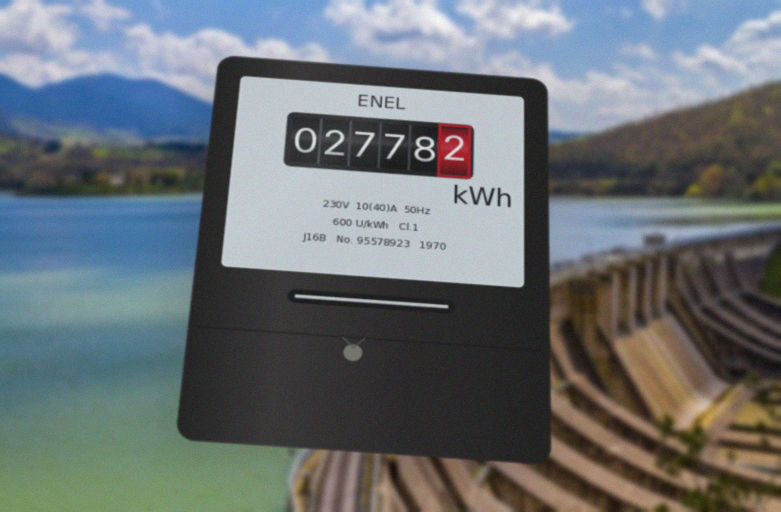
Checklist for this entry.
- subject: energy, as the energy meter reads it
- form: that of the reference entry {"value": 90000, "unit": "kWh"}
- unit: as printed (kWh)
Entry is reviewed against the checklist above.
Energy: {"value": 2778.2, "unit": "kWh"}
